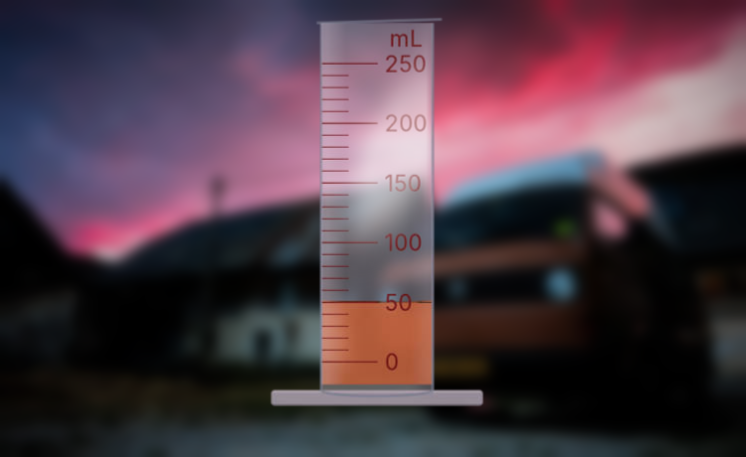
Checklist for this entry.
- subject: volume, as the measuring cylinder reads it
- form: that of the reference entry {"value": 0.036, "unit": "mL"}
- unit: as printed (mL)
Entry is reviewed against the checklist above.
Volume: {"value": 50, "unit": "mL"}
